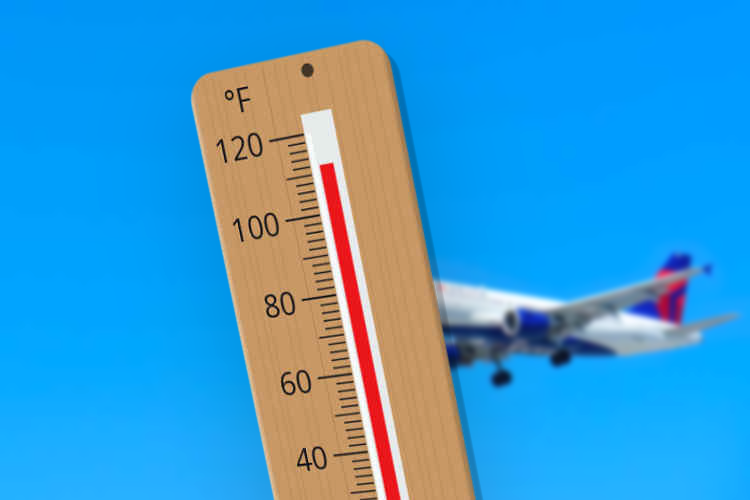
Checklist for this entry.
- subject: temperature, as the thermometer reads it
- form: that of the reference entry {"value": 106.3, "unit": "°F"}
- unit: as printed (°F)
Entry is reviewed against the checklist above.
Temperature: {"value": 112, "unit": "°F"}
